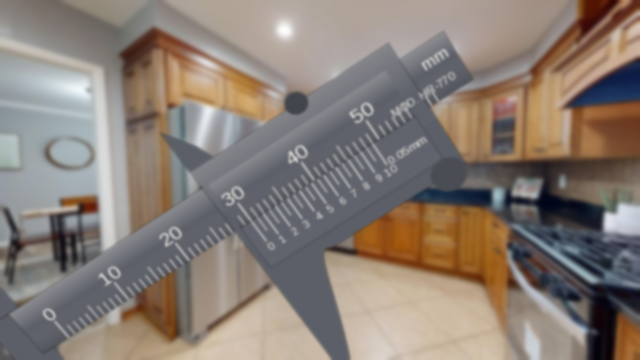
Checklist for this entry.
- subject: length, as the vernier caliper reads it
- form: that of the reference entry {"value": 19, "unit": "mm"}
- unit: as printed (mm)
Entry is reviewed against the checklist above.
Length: {"value": 30.0, "unit": "mm"}
